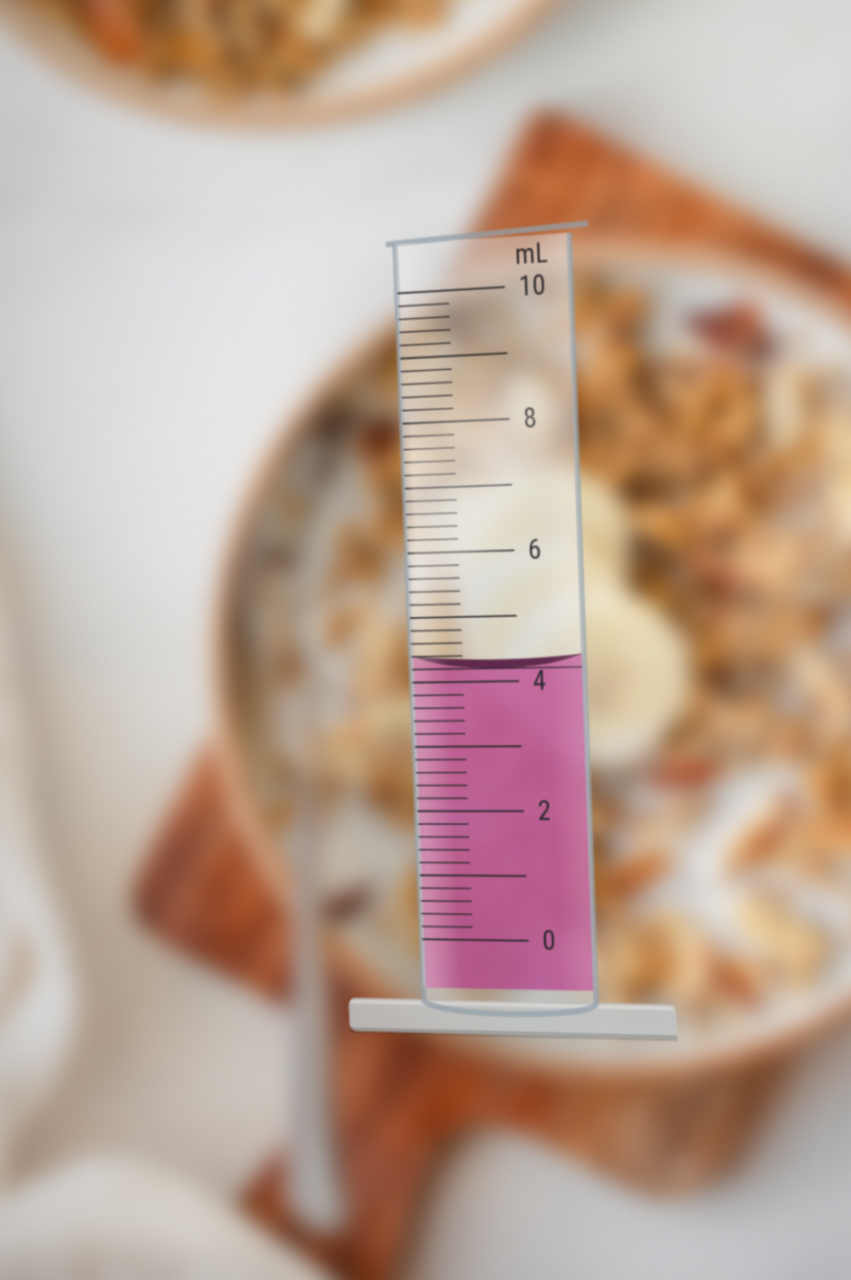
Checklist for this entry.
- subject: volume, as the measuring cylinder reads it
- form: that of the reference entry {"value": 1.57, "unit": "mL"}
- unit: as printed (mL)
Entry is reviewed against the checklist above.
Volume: {"value": 4.2, "unit": "mL"}
